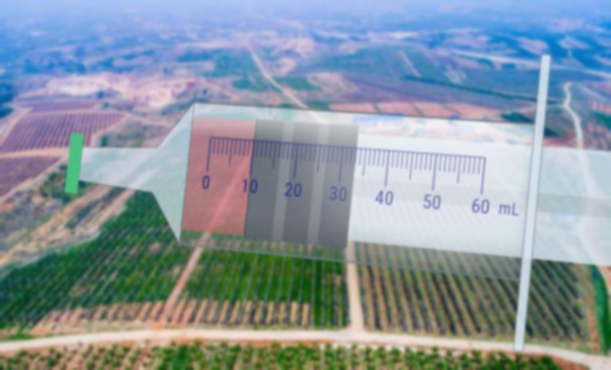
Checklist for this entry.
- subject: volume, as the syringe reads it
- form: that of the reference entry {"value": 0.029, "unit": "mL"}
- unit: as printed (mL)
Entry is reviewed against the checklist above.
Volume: {"value": 10, "unit": "mL"}
